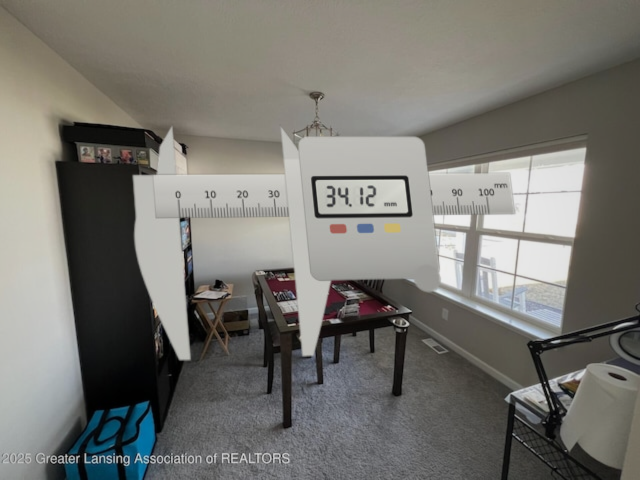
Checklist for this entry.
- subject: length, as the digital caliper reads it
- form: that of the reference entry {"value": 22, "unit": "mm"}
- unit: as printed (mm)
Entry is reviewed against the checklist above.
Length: {"value": 34.12, "unit": "mm"}
